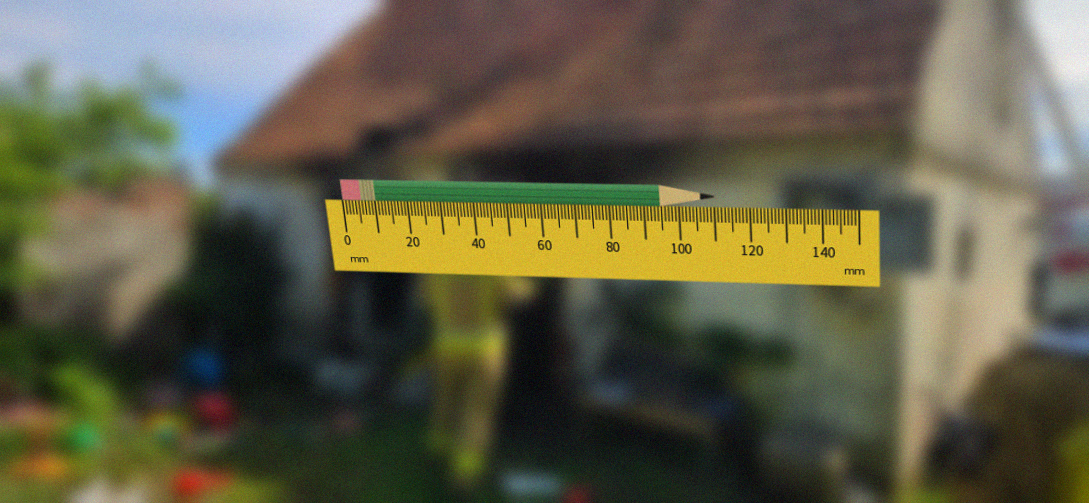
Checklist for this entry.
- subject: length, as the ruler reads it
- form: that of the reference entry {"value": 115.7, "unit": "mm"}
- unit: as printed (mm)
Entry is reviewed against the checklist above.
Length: {"value": 110, "unit": "mm"}
